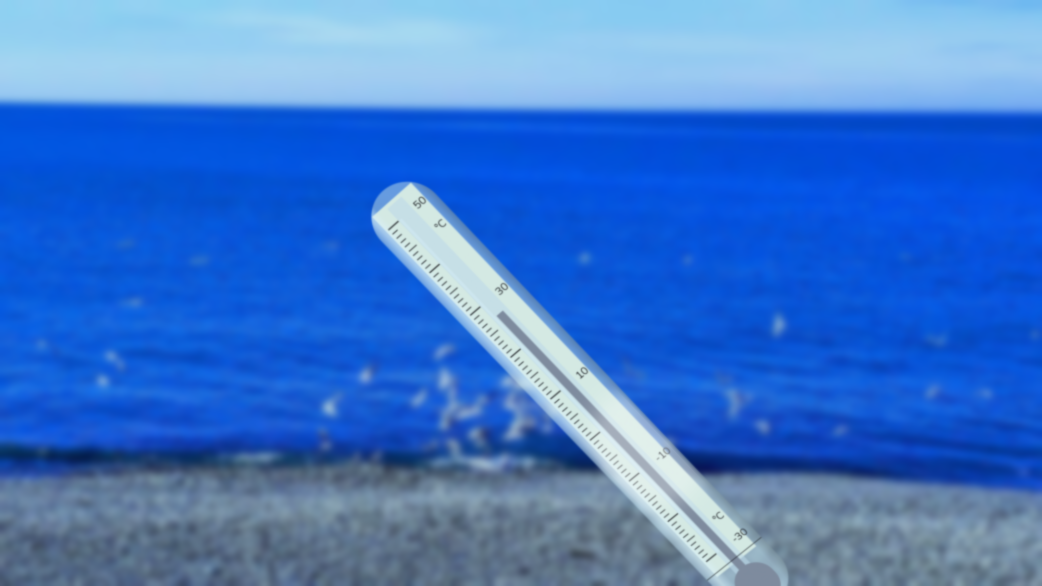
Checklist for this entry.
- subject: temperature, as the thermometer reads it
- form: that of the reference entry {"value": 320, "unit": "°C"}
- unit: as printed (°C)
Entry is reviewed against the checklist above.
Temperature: {"value": 27, "unit": "°C"}
